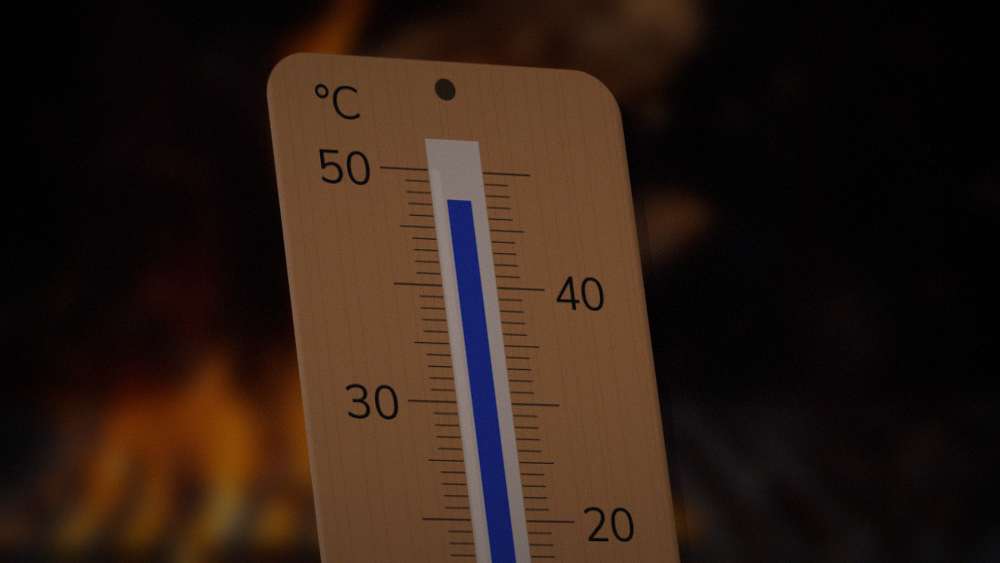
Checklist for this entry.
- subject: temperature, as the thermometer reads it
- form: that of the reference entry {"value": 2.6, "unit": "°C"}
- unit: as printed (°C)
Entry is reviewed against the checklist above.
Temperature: {"value": 47.5, "unit": "°C"}
